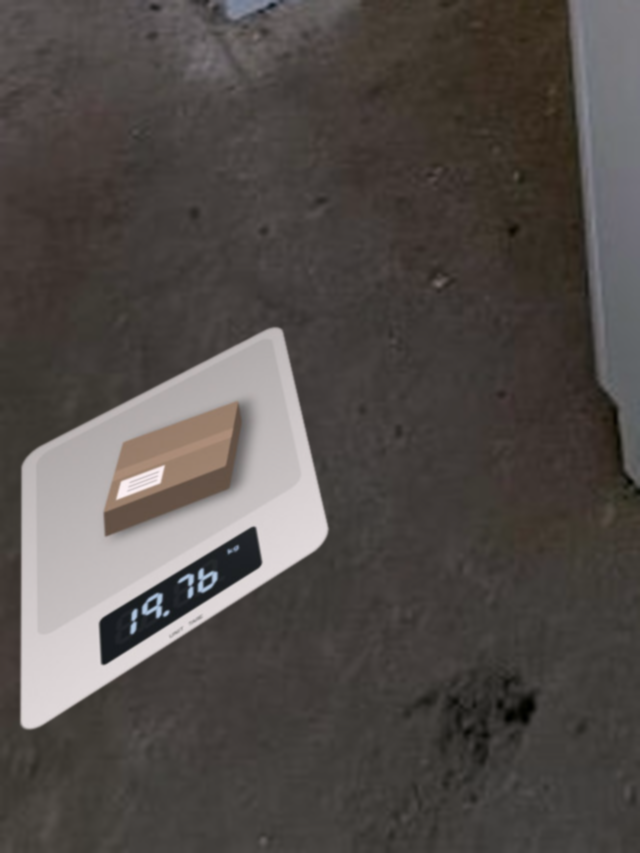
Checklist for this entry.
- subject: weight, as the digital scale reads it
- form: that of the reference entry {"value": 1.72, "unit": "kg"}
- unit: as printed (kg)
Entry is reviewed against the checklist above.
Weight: {"value": 19.76, "unit": "kg"}
